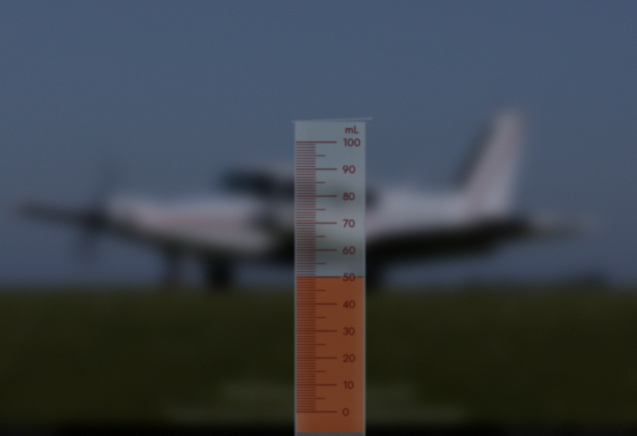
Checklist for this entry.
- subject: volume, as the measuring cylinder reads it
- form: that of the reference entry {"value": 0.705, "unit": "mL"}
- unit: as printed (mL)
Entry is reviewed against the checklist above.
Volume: {"value": 50, "unit": "mL"}
